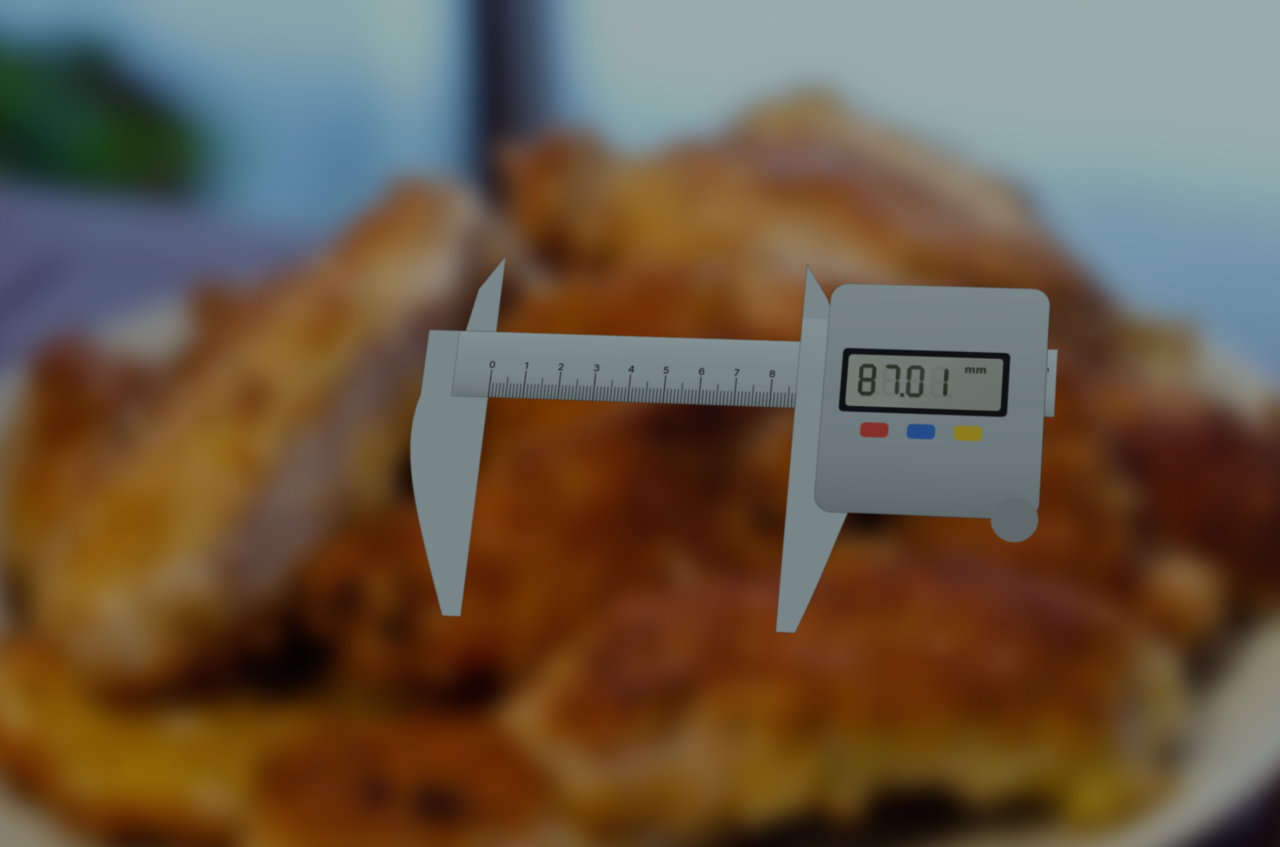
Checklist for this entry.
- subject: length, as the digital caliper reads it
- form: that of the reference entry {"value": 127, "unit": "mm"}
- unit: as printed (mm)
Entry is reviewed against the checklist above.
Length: {"value": 87.01, "unit": "mm"}
